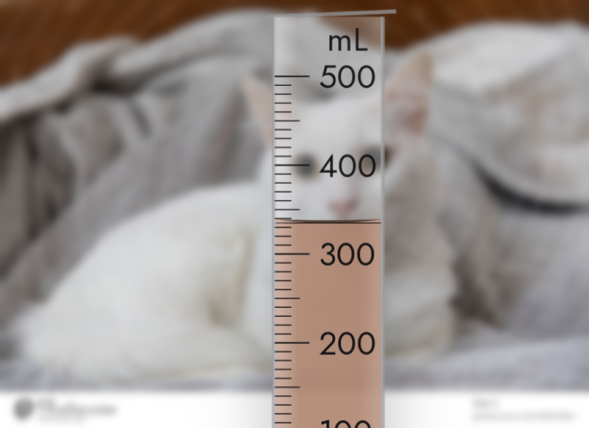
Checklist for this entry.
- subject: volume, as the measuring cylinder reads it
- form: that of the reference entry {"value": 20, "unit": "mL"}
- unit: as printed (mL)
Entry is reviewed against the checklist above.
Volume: {"value": 335, "unit": "mL"}
